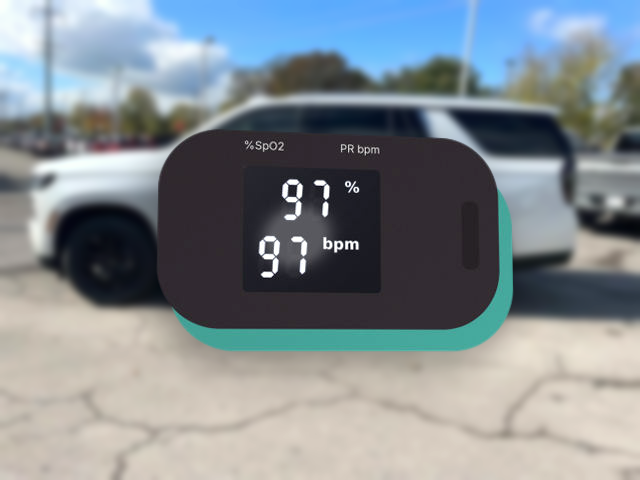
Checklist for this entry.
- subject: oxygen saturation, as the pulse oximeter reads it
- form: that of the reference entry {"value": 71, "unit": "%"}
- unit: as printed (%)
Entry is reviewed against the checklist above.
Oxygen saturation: {"value": 97, "unit": "%"}
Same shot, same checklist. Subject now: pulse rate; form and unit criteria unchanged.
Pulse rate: {"value": 97, "unit": "bpm"}
